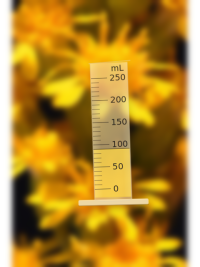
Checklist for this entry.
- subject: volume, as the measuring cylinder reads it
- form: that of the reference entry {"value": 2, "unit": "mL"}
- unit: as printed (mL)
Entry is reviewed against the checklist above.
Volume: {"value": 90, "unit": "mL"}
